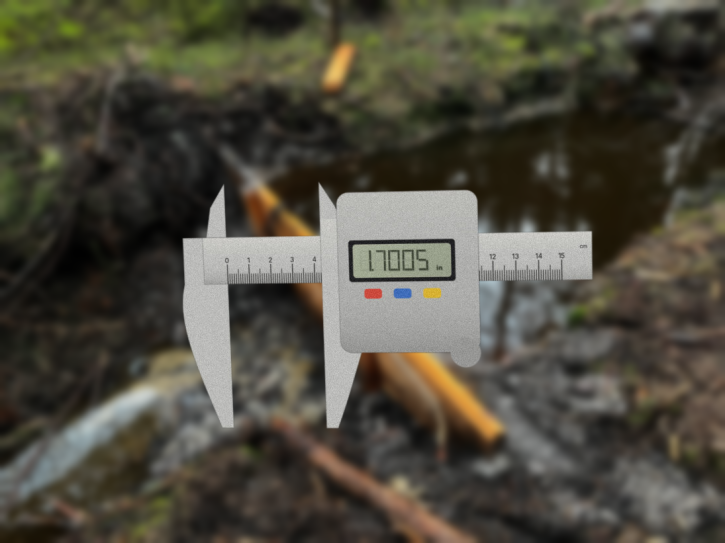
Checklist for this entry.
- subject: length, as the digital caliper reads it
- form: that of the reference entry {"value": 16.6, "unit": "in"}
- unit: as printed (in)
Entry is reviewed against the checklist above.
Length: {"value": 1.7005, "unit": "in"}
